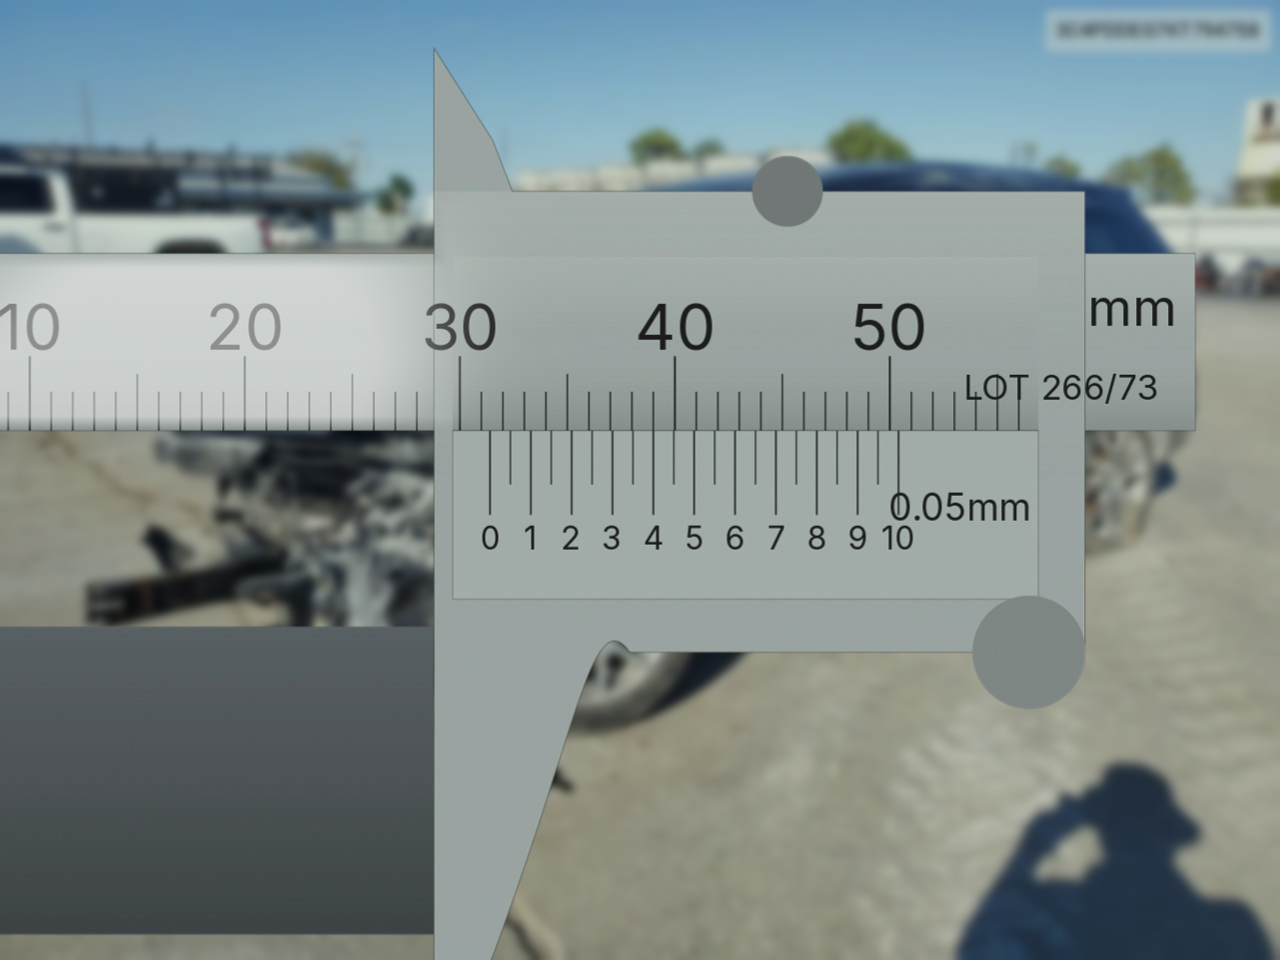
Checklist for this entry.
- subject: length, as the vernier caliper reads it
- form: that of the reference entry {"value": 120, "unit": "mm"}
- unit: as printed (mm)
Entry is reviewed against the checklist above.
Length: {"value": 31.4, "unit": "mm"}
